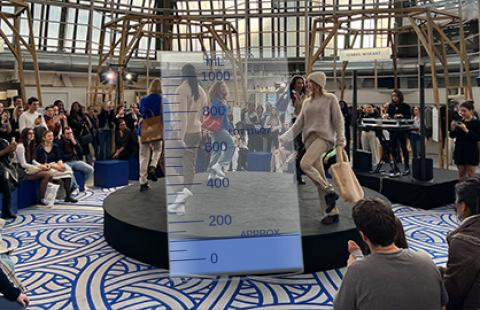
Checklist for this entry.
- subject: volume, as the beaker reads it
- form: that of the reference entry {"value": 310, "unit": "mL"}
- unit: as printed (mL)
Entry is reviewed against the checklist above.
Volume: {"value": 100, "unit": "mL"}
